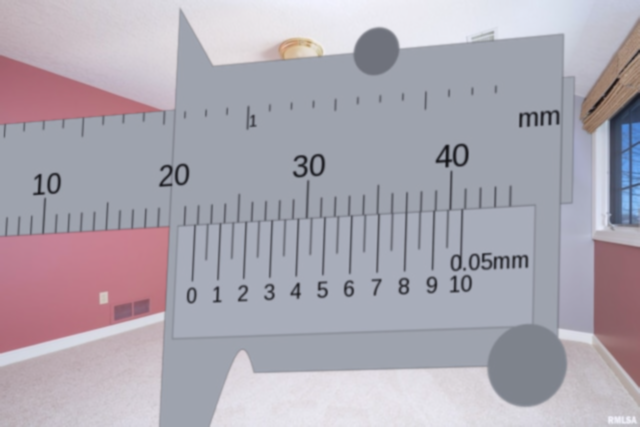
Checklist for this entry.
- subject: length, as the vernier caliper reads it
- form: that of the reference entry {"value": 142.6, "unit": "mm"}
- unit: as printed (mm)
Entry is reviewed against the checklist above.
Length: {"value": 21.8, "unit": "mm"}
